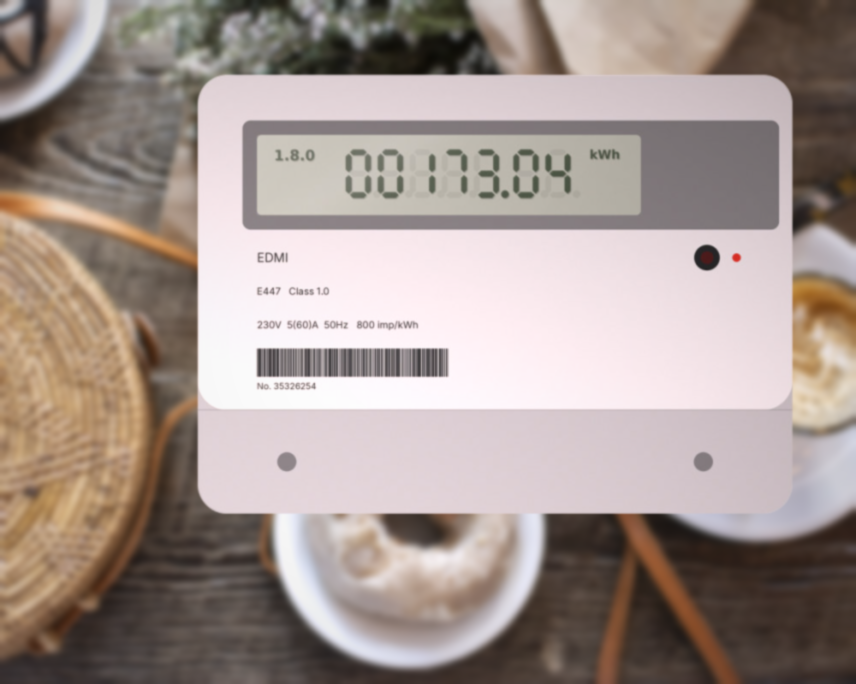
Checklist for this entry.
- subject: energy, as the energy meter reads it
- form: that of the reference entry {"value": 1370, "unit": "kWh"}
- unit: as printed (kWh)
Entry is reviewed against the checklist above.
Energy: {"value": 173.04, "unit": "kWh"}
